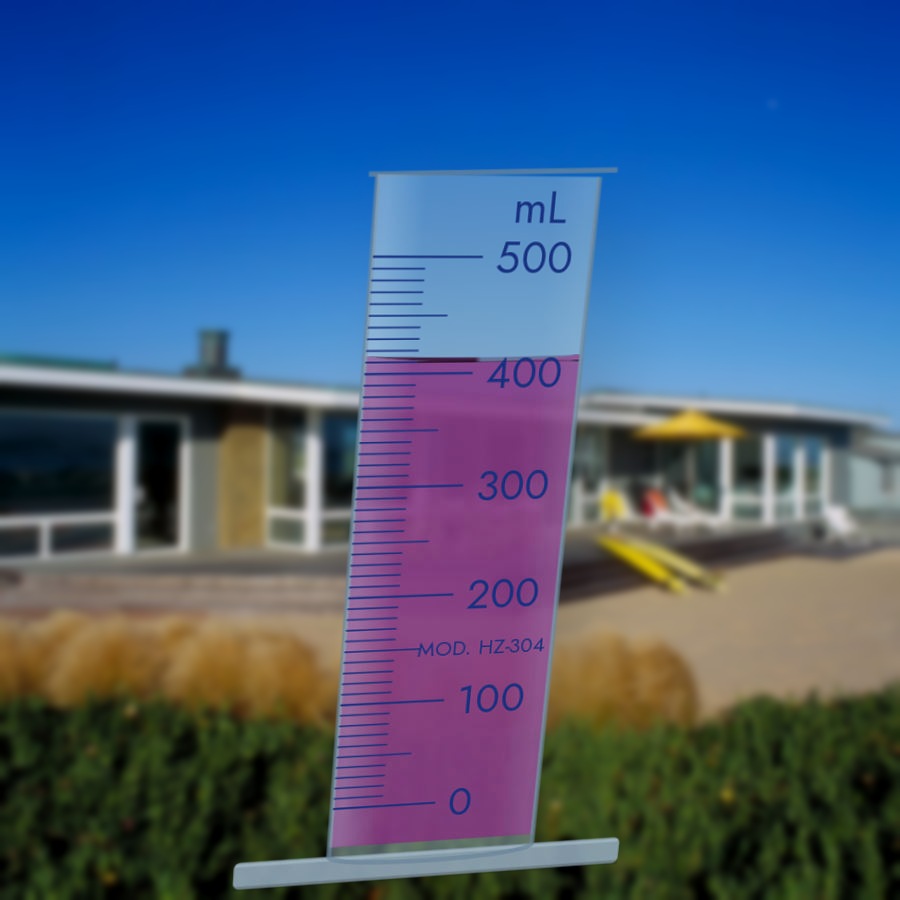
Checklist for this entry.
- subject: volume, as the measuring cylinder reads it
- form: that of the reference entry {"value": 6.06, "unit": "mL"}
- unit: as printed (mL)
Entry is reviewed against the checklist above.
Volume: {"value": 410, "unit": "mL"}
